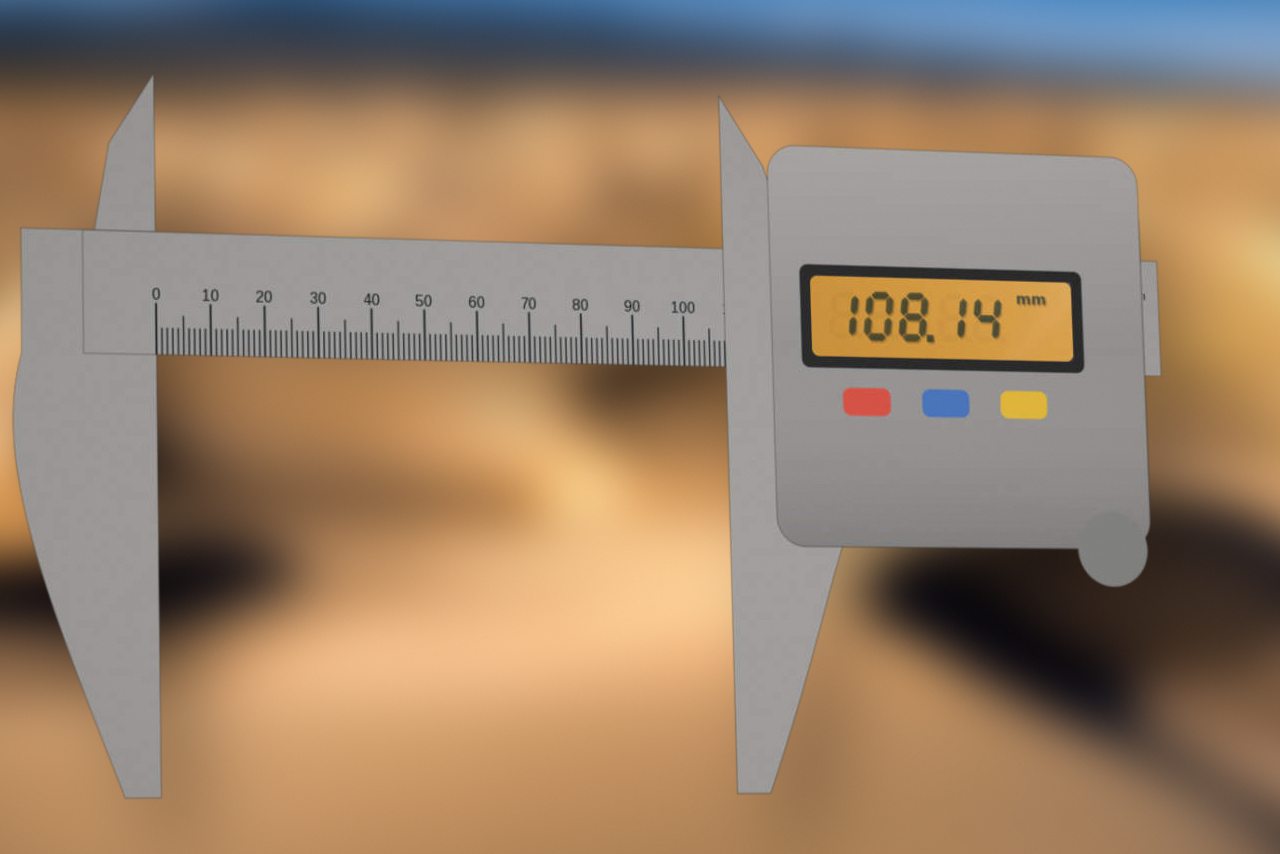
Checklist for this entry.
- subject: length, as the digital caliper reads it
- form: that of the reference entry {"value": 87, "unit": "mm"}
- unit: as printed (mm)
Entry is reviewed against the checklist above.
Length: {"value": 108.14, "unit": "mm"}
